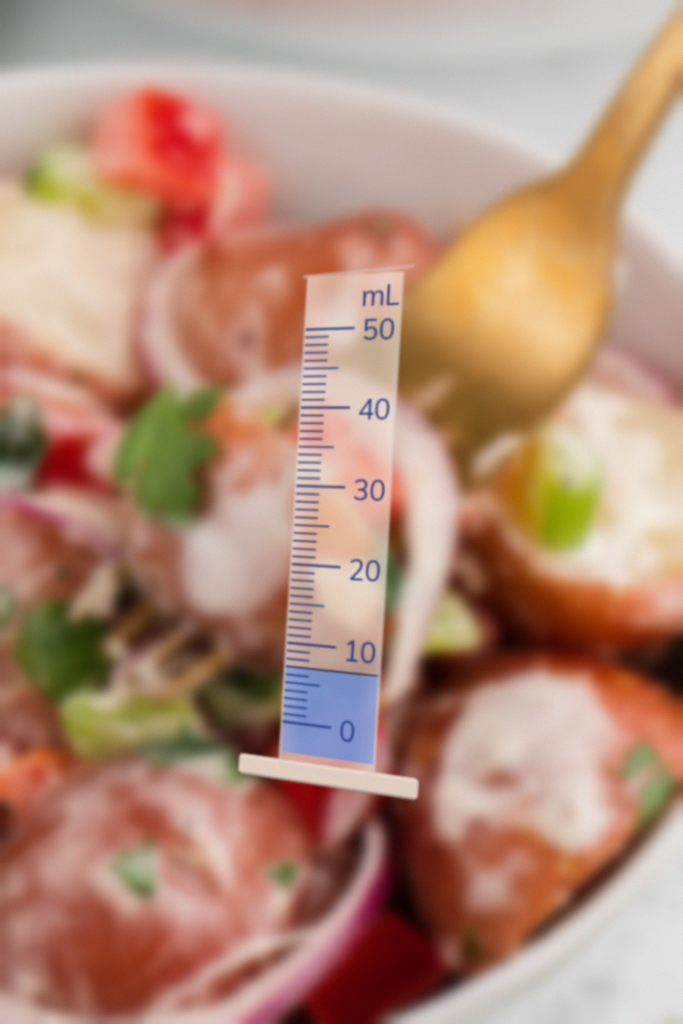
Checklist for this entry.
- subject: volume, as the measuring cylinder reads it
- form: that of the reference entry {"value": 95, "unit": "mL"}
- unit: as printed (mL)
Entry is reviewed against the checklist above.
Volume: {"value": 7, "unit": "mL"}
